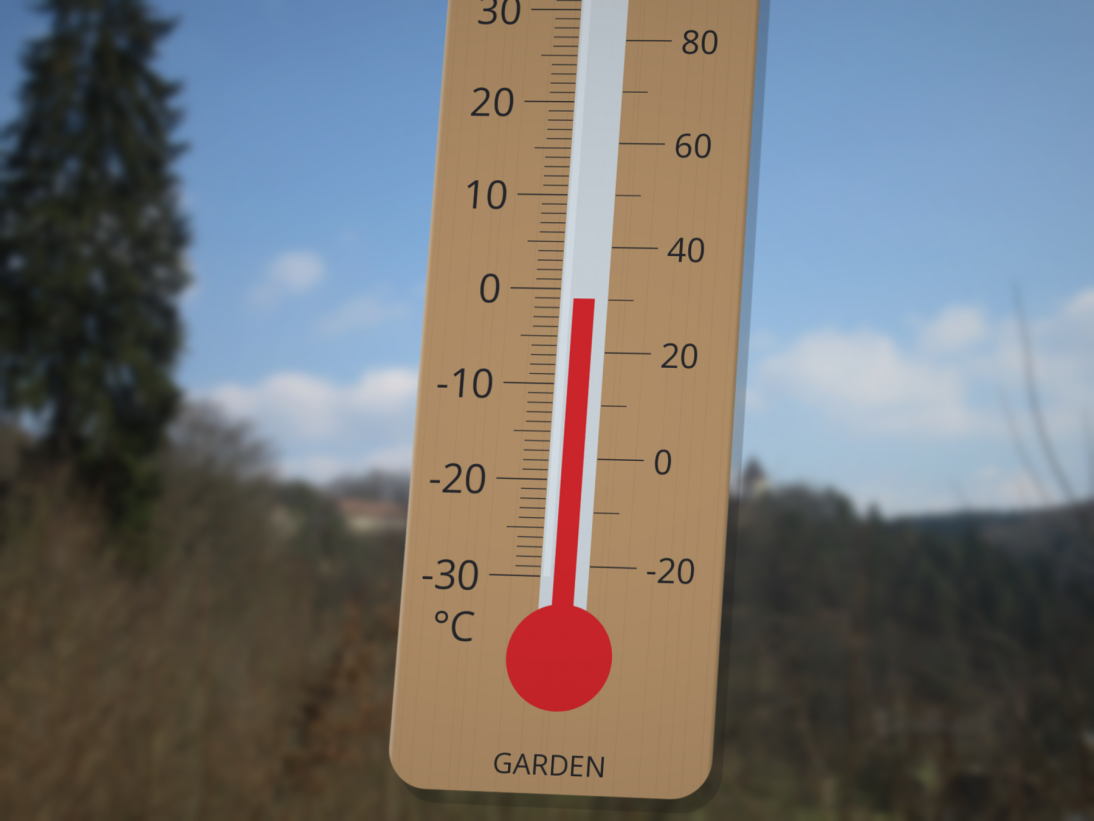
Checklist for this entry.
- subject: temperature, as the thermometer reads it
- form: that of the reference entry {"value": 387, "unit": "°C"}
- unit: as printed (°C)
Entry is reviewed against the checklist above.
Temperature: {"value": -1, "unit": "°C"}
